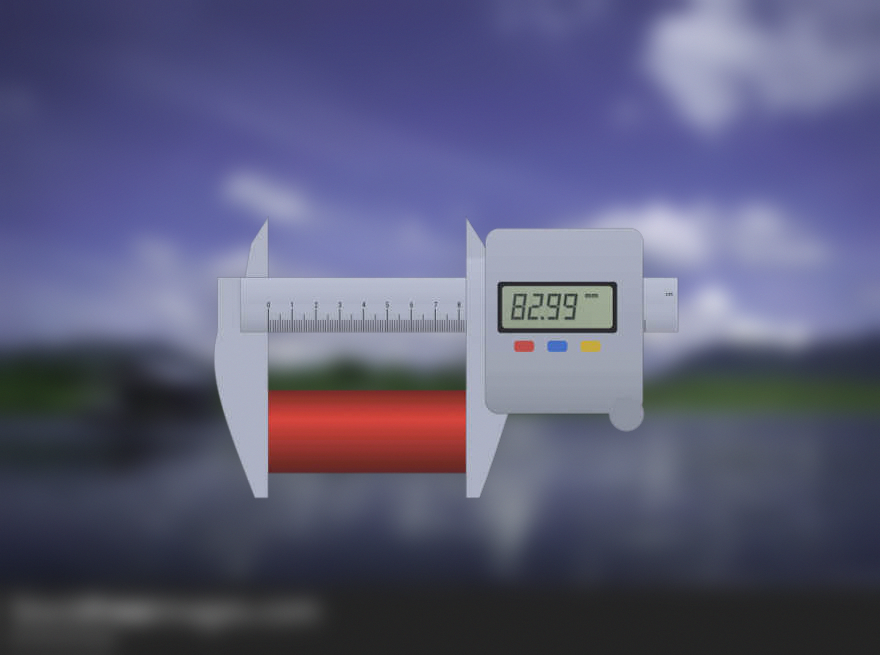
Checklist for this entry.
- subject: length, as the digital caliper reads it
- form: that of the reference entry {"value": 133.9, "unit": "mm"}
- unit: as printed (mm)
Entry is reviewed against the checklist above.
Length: {"value": 82.99, "unit": "mm"}
